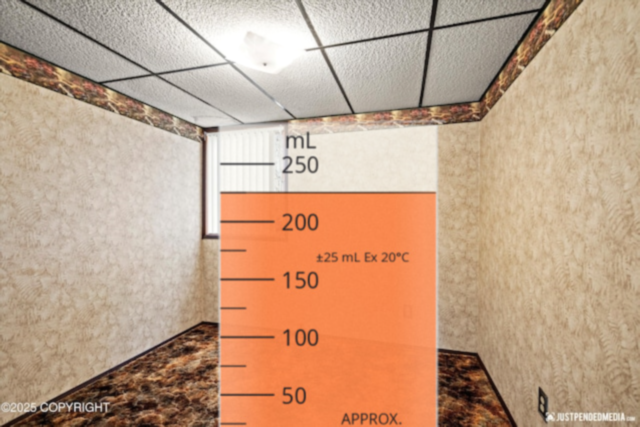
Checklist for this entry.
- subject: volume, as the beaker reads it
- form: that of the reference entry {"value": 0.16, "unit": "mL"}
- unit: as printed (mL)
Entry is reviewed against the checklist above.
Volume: {"value": 225, "unit": "mL"}
